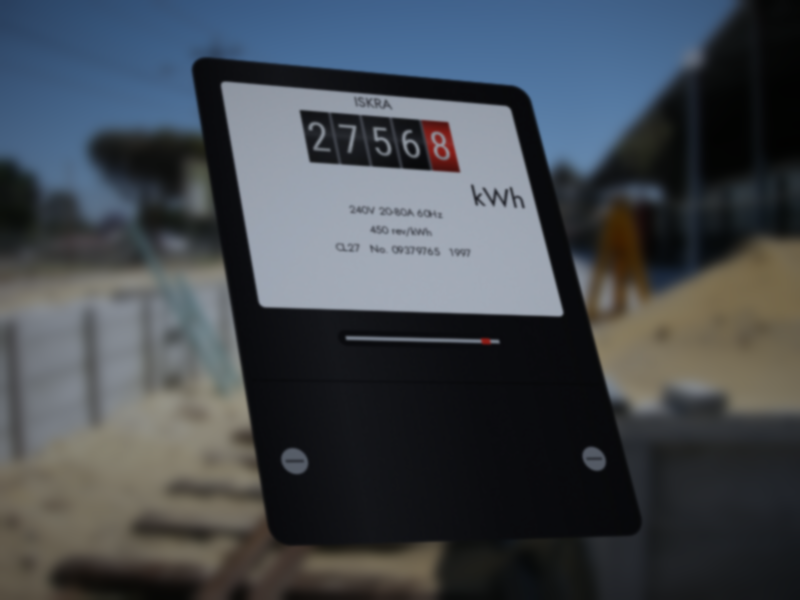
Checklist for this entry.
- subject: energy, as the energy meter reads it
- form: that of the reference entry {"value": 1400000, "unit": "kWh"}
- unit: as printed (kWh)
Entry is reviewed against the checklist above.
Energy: {"value": 2756.8, "unit": "kWh"}
